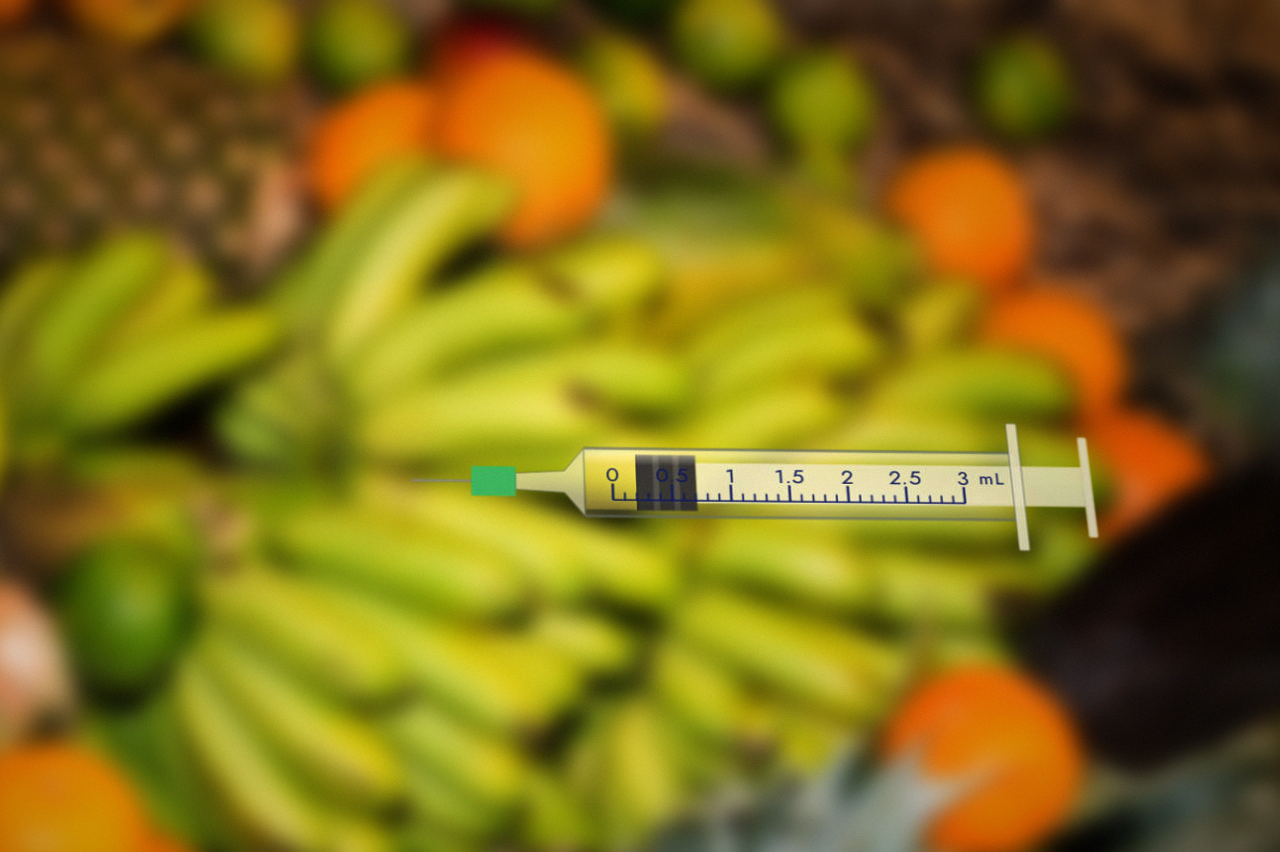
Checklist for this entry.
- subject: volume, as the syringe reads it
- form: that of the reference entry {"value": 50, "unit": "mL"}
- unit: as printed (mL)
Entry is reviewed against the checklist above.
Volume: {"value": 0.2, "unit": "mL"}
